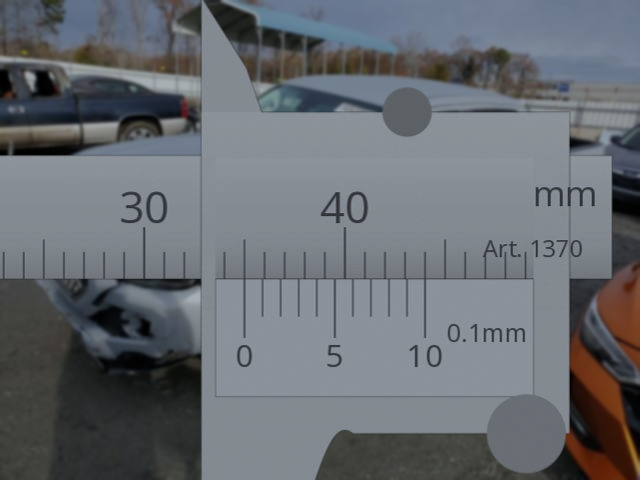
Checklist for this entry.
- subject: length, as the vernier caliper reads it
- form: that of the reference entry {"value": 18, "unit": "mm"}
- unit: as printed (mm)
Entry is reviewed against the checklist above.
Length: {"value": 35.0, "unit": "mm"}
